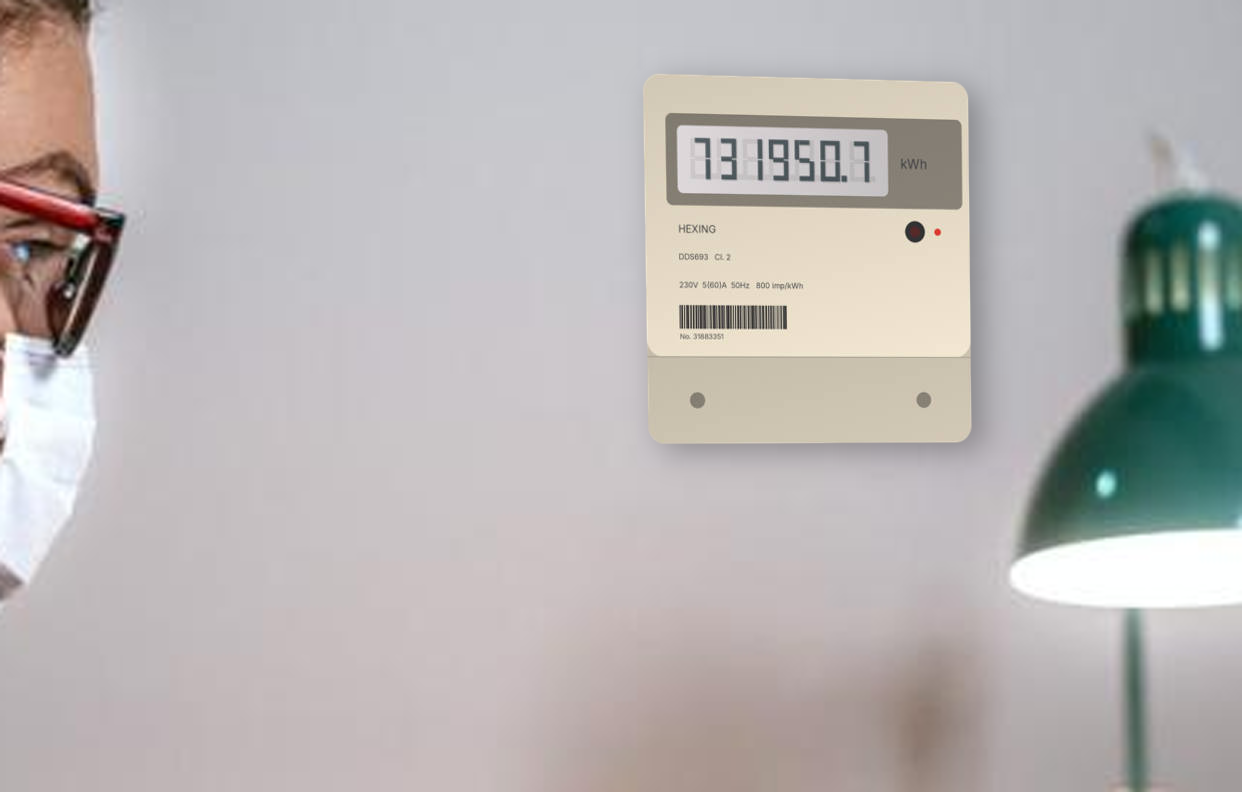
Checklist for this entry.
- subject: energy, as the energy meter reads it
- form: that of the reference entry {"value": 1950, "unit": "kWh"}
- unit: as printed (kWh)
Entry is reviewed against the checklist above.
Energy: {"value": 731950.7, "unit": "kWh"}
